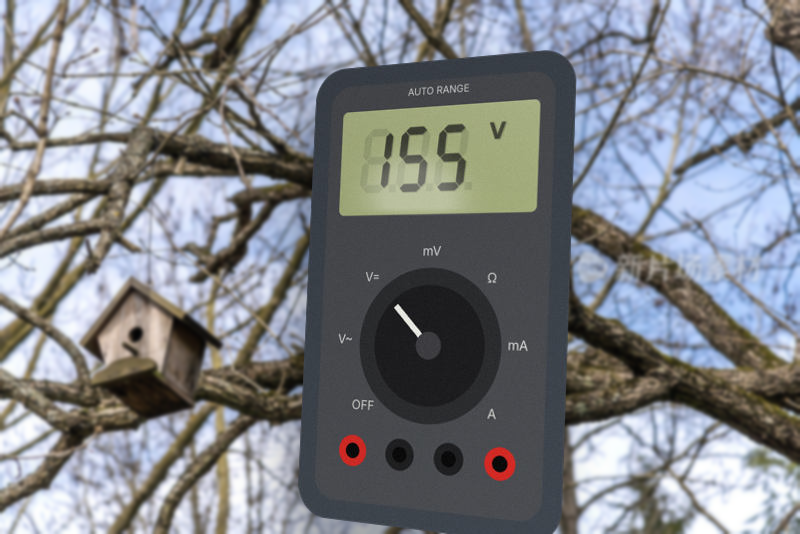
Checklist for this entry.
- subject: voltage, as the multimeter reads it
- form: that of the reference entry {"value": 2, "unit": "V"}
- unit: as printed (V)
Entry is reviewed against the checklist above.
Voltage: {"value": 155, "unit": "V"}
